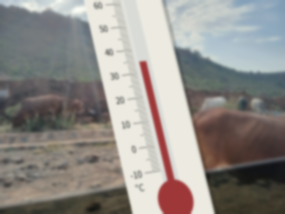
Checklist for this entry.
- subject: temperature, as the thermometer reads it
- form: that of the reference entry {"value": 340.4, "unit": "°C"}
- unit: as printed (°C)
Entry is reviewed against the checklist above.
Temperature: {"value": 35, "unit": "°C"}
